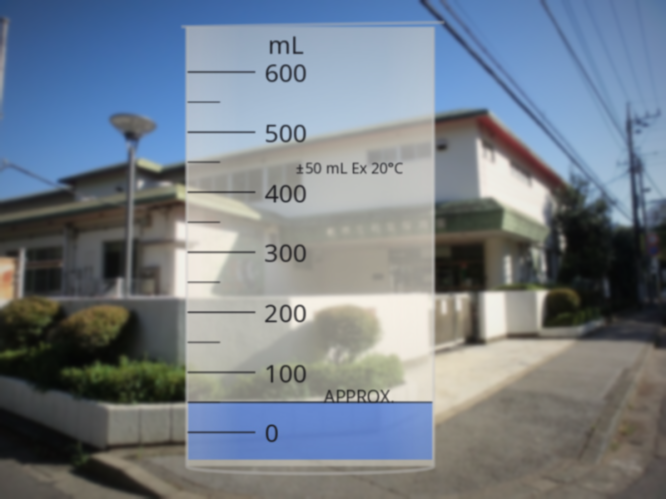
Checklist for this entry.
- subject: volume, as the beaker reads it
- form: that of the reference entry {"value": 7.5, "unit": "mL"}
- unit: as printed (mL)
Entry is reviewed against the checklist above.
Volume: {"value": 50, "unit": "mL"}
